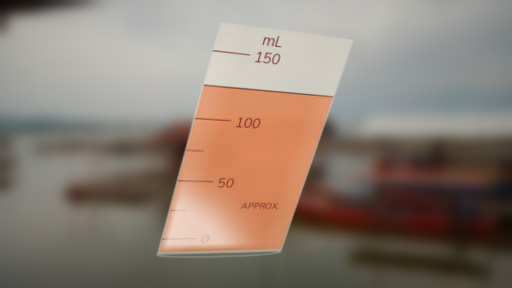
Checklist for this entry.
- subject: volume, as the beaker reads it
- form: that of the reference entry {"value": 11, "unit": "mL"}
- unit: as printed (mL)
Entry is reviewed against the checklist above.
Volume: {"value": 125, "unit": "mL"}
